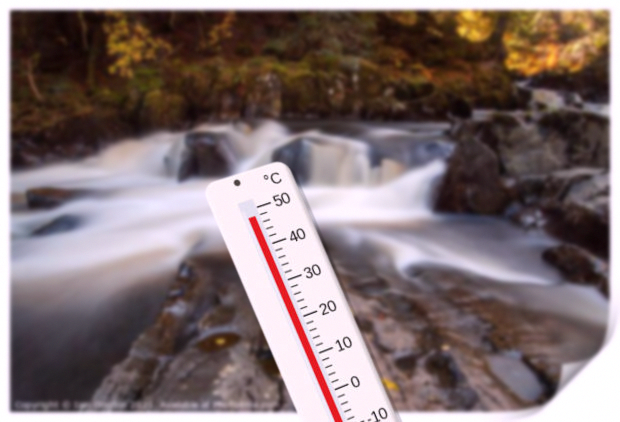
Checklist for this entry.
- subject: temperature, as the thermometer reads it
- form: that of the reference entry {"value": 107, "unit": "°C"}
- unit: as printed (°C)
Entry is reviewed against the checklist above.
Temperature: {"value": 48, "unit": "°C"}
